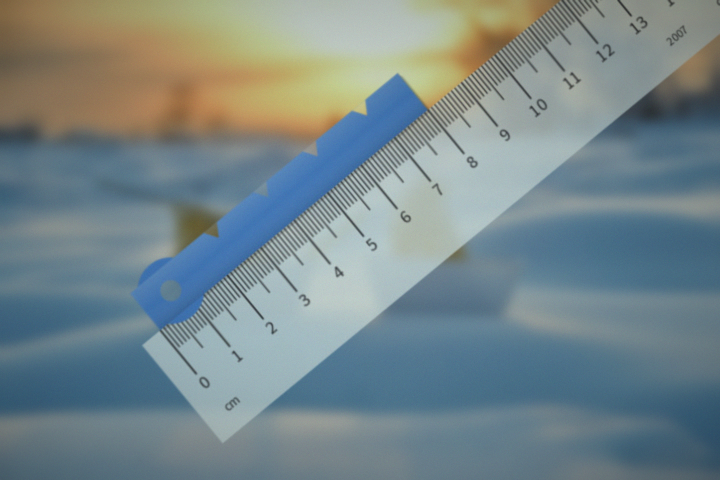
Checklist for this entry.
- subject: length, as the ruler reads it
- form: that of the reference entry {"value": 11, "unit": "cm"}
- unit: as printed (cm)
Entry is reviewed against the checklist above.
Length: {"value": 8, "unit": "cm"}
